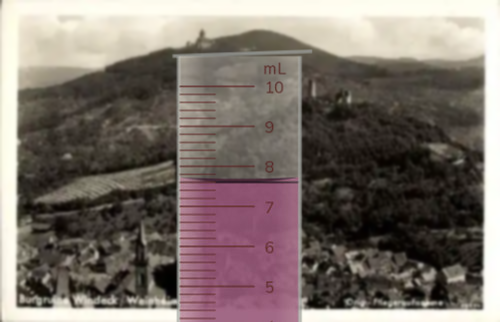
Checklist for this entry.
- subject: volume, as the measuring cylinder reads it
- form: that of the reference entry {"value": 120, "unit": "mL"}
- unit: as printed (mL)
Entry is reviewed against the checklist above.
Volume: {"value": 7.6, "unit": "mL"}
